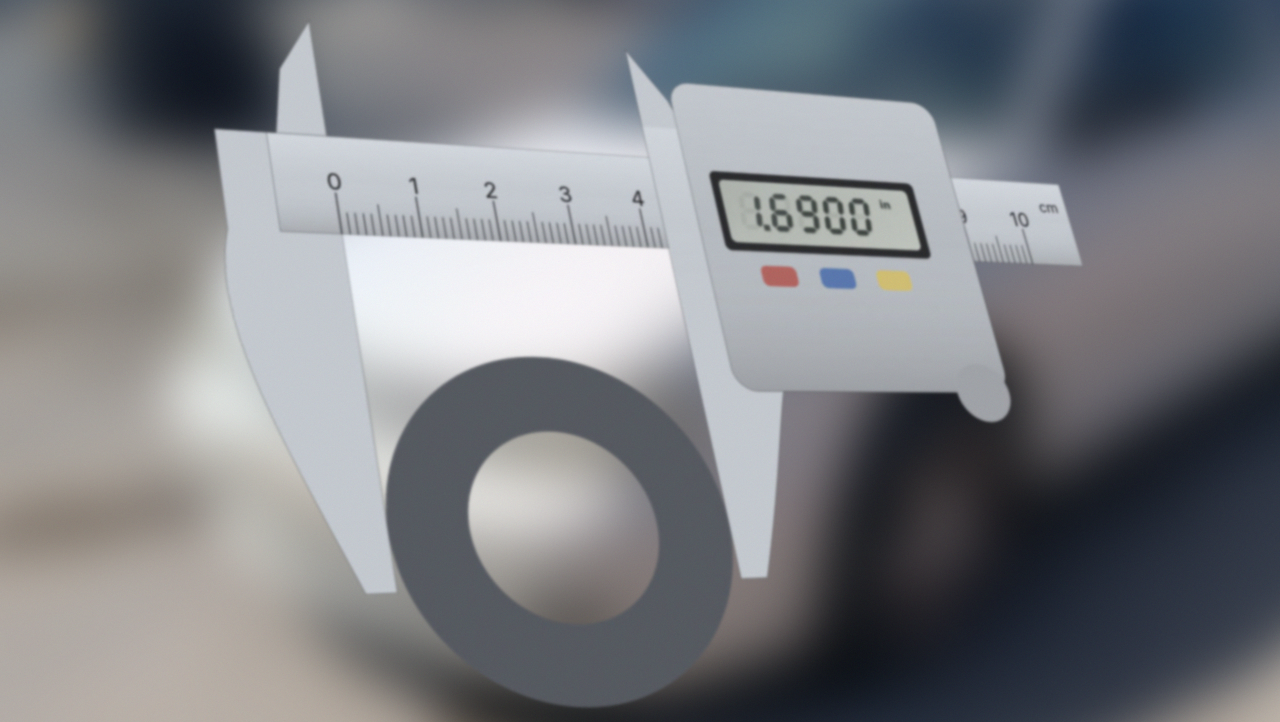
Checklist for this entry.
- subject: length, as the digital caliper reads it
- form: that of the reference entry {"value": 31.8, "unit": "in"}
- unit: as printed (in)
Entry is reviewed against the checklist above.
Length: {"value": 1.6900, "unit": "in"}
